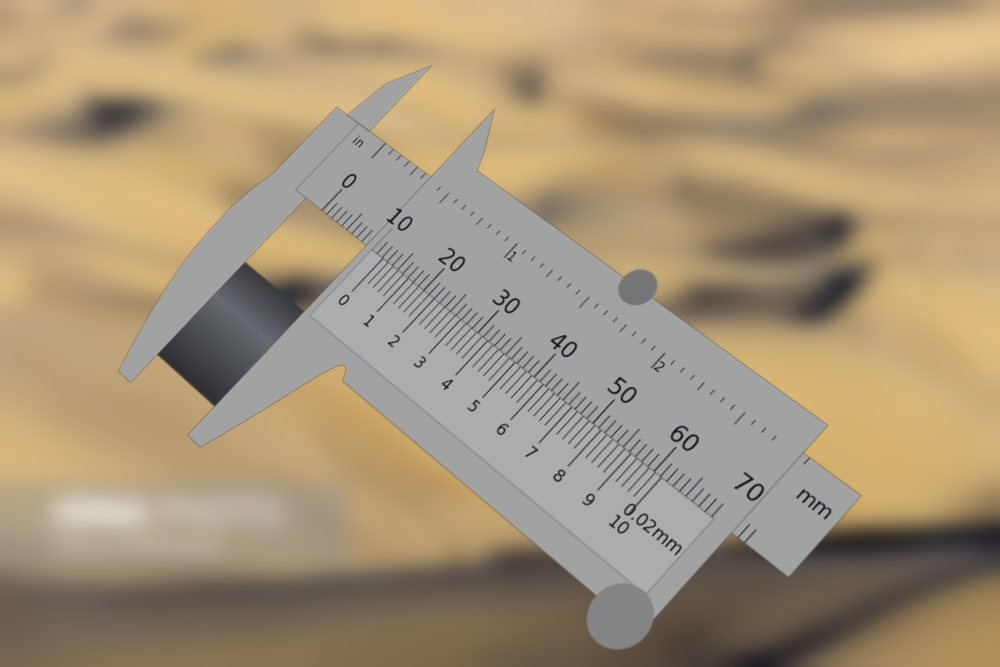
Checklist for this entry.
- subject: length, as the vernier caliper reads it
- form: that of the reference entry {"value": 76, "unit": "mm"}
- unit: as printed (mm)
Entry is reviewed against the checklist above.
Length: {"value": 12.2, "unit": "mm"}
